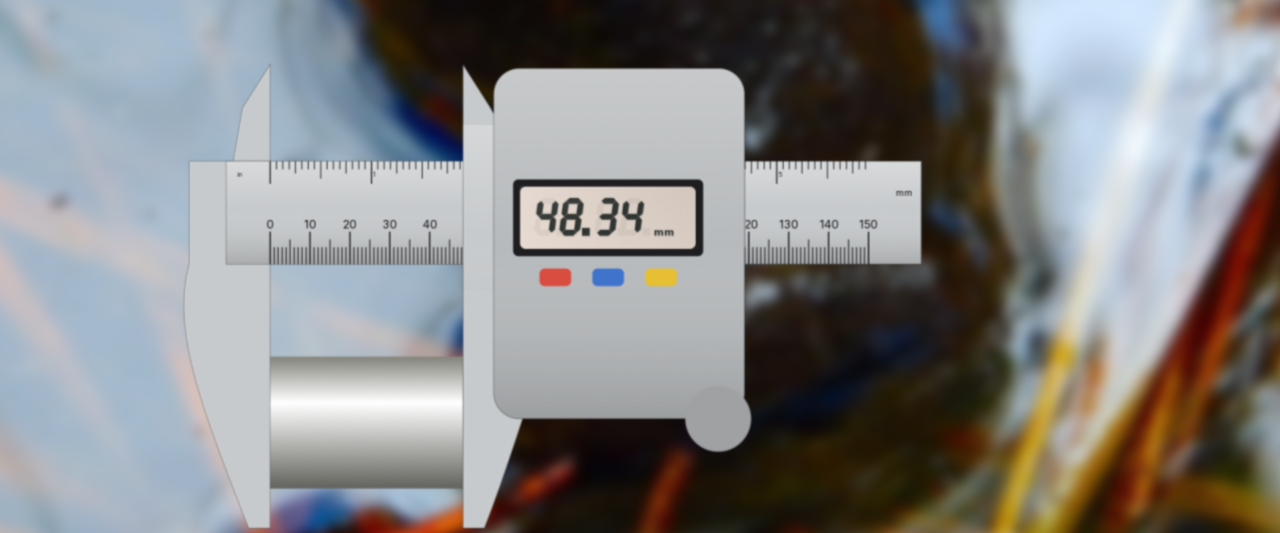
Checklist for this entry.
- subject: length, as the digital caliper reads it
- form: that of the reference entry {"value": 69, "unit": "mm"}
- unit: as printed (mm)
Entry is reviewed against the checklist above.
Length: {"value": 48.34, "unit": "mm"}
